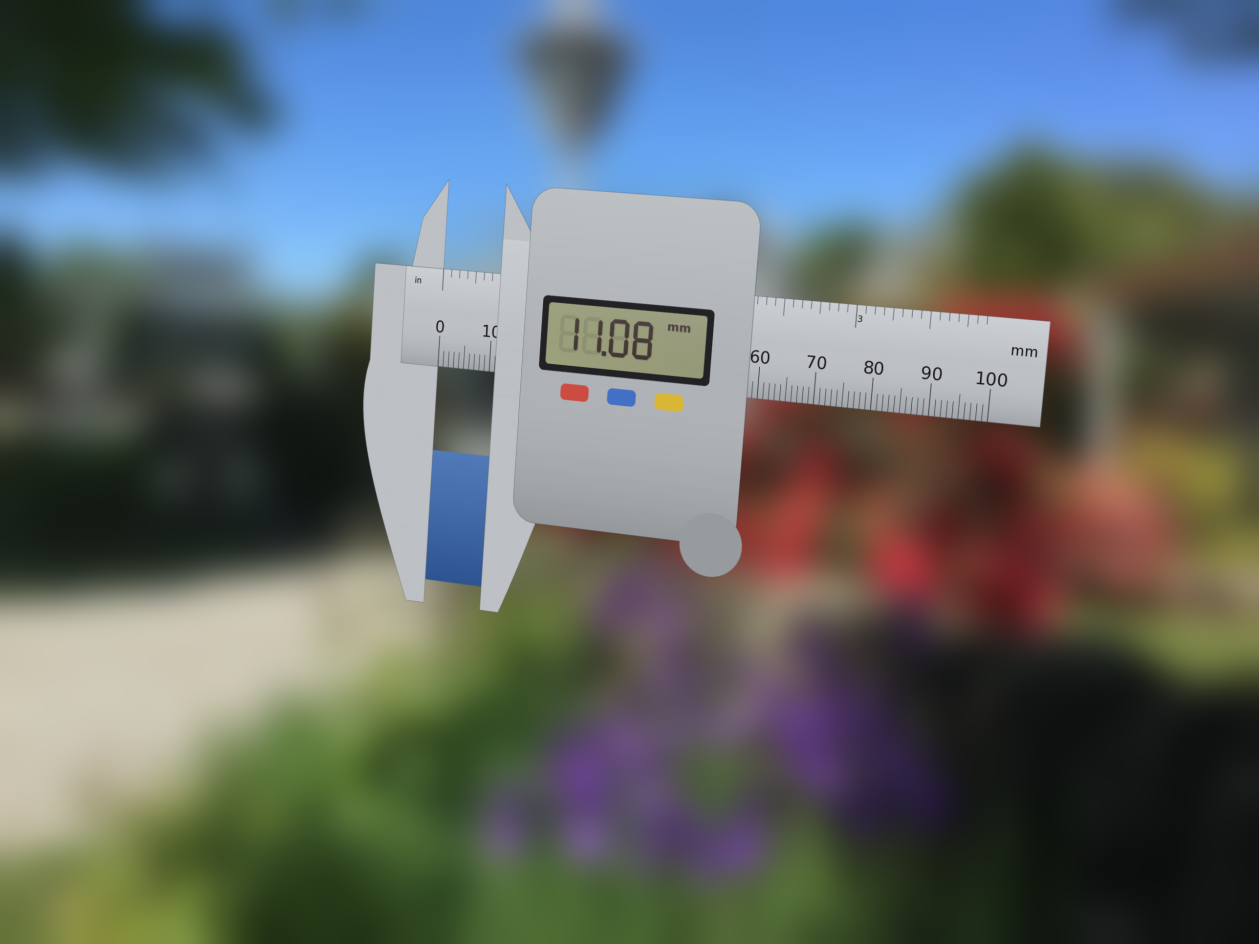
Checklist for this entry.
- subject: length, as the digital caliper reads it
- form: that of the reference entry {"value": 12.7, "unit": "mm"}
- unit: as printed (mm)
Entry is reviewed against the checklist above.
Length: {"value": 11.08, "unit": "mm"}
